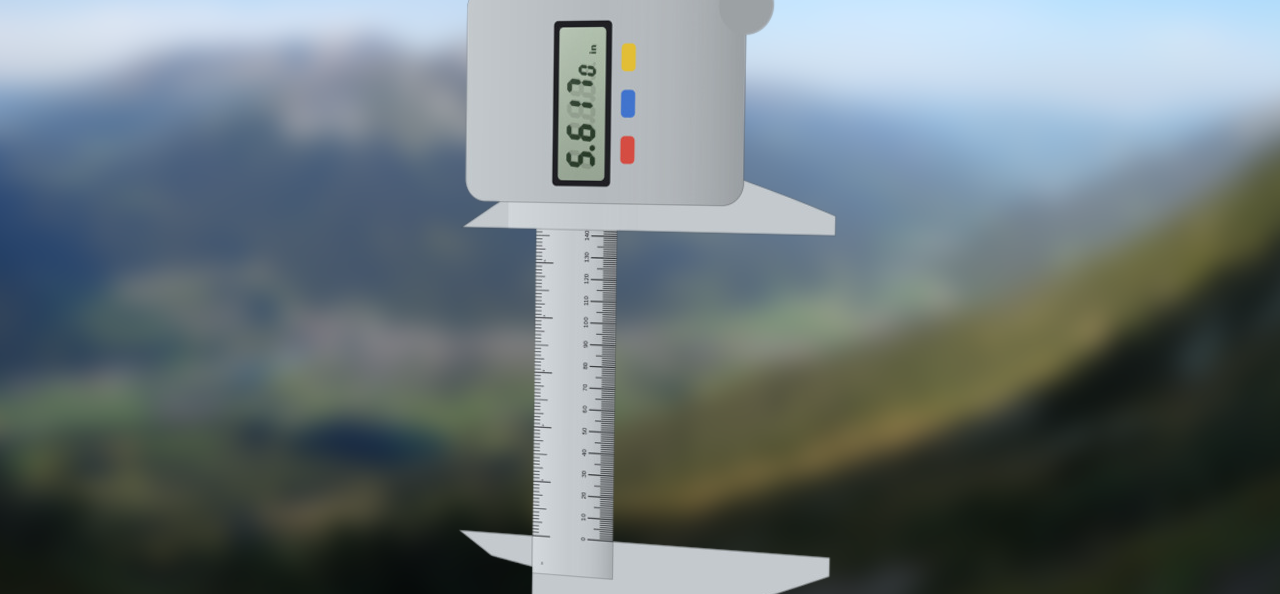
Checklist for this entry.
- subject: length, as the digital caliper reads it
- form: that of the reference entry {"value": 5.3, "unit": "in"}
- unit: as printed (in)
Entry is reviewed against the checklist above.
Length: {"value": 5.6170, "unit": "in"}
